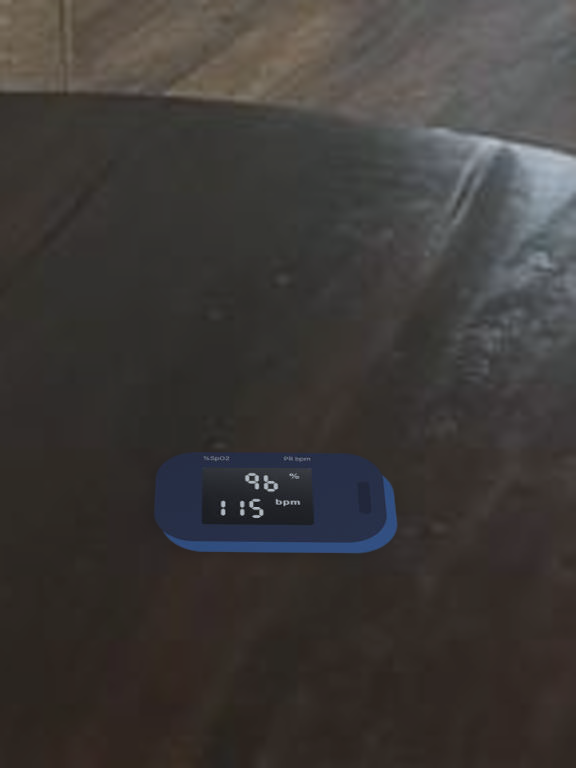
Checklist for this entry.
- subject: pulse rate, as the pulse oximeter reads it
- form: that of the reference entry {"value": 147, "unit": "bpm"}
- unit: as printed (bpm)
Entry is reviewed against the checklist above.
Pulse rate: {"value": 115, "unit": "bpm"}
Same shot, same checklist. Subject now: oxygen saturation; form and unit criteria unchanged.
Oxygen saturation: {"value": 96, "unit": "%"}
